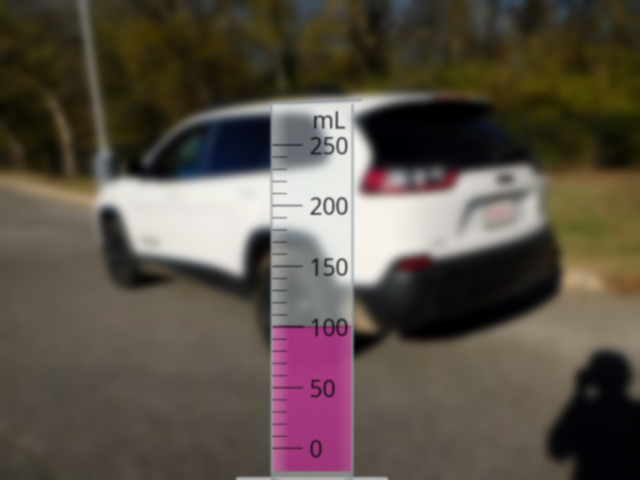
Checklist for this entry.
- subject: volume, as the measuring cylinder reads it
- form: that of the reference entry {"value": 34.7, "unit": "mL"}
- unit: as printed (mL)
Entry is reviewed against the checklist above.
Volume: {"value": 100, "unit": "mL"}
